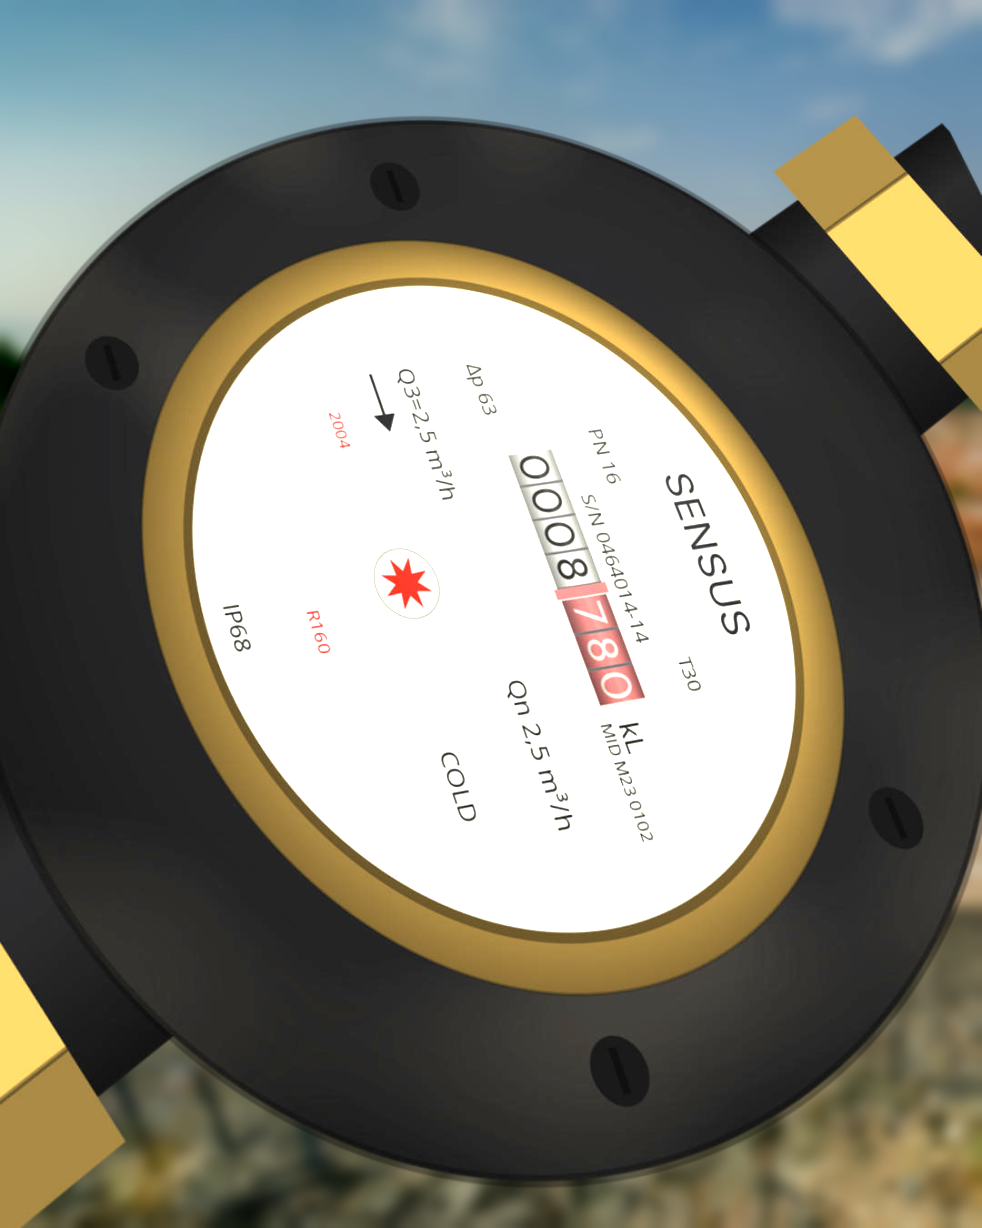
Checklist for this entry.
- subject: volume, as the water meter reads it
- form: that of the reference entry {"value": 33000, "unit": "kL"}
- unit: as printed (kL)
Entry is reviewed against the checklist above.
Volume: {"value": 8.780, "unit": "kL"}
